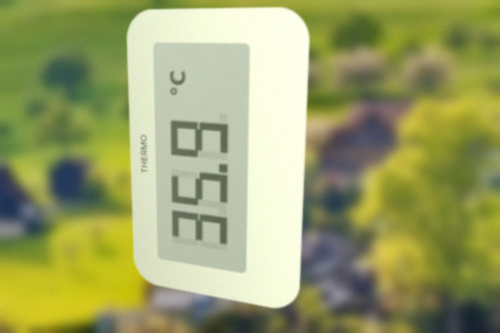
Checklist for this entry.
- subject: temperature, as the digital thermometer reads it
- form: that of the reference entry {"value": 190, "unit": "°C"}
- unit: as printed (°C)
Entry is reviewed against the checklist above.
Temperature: {"value": 35.9, "unit": "°C"}
